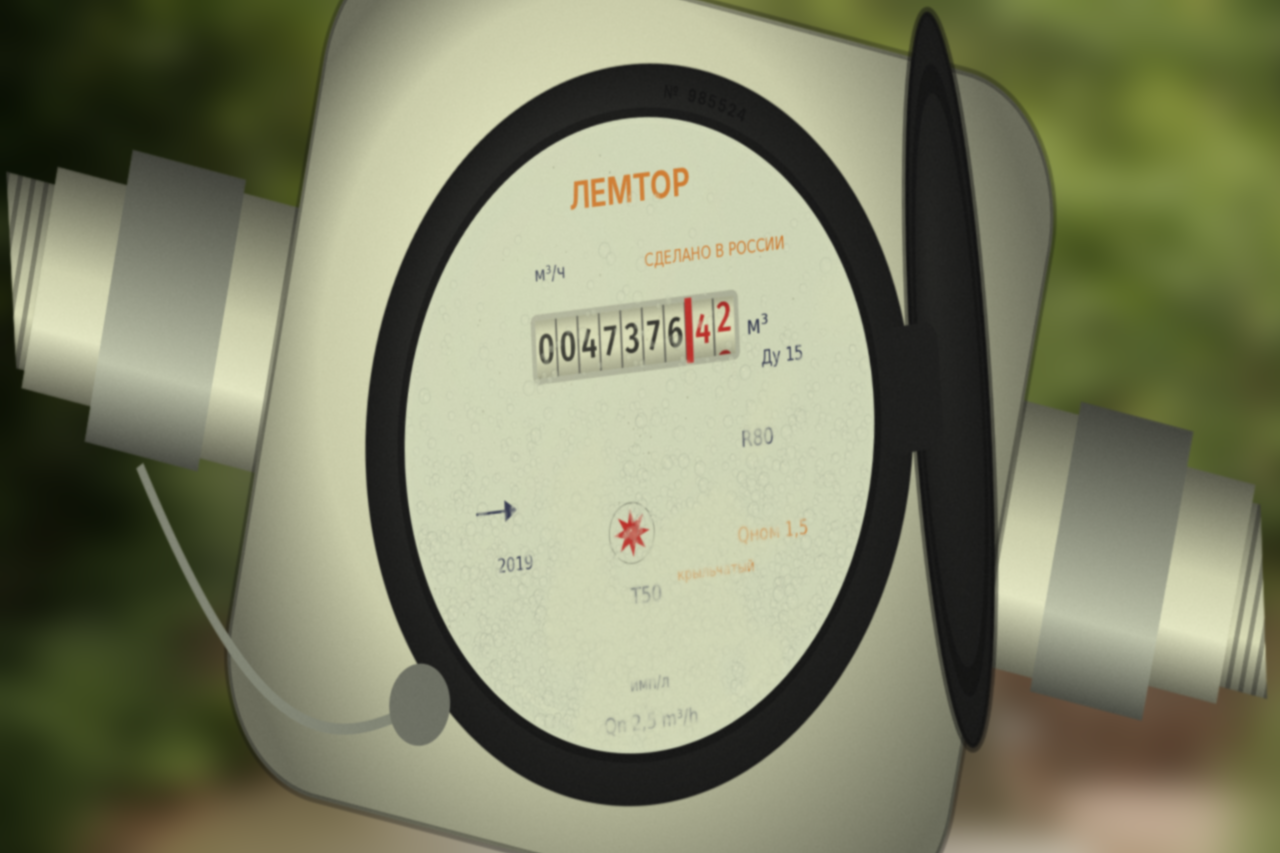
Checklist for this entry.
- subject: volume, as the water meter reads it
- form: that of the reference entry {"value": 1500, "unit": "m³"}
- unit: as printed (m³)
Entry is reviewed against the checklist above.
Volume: {"value": 47376.42, "unit": "m³"}
